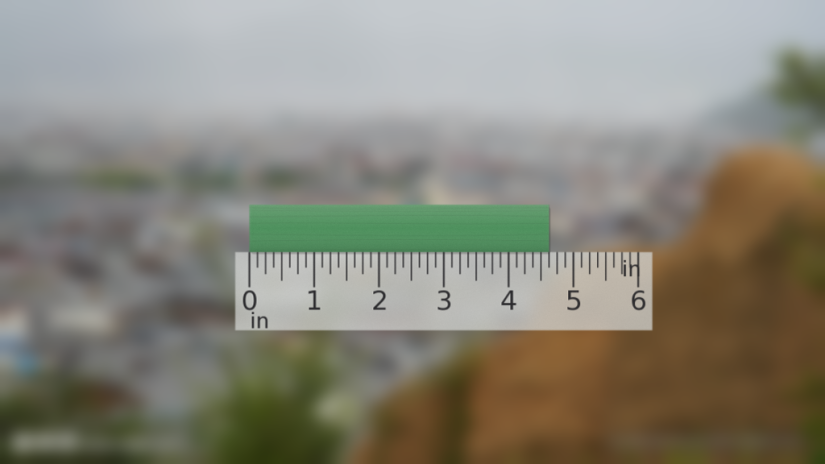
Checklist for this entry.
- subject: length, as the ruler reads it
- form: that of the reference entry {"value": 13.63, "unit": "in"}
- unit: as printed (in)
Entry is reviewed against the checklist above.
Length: {"value": 4.625, "unit": "in"}
